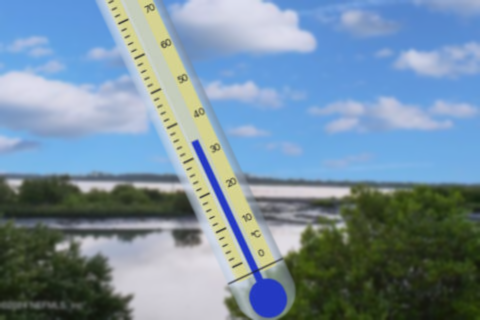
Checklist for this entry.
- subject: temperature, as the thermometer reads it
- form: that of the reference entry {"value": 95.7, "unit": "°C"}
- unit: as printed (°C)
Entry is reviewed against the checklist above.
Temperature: {"value": 34, "unit": "°C"}
